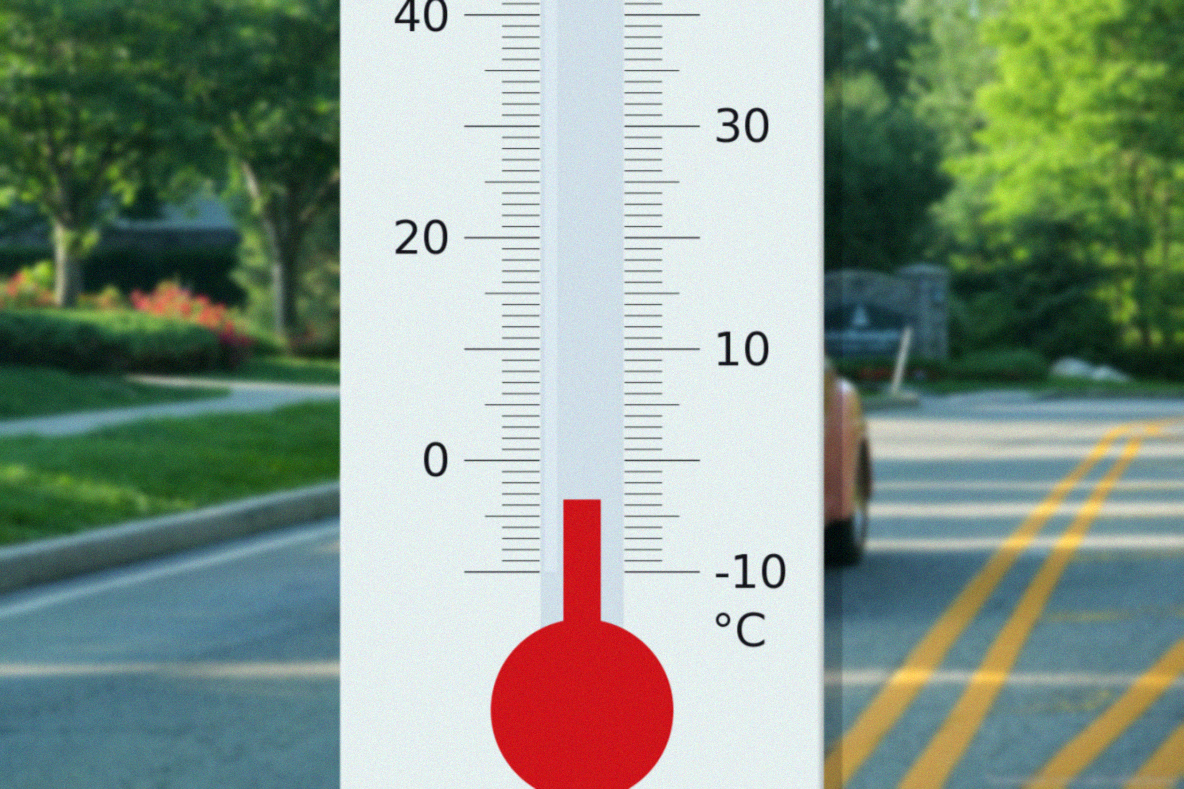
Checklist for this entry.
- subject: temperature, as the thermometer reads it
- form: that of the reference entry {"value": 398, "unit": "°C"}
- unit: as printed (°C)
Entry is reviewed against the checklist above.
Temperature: {"value": -3.5, "unit": "°C"}
